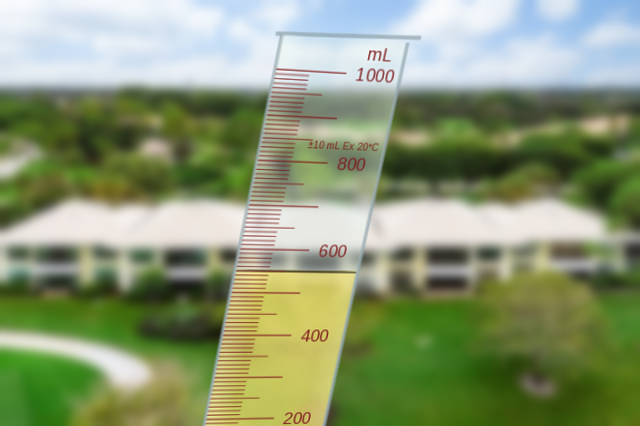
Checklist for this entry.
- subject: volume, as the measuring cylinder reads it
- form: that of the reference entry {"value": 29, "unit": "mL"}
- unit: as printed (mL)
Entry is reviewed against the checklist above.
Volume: {"value": 550, "unit": "mL"}
